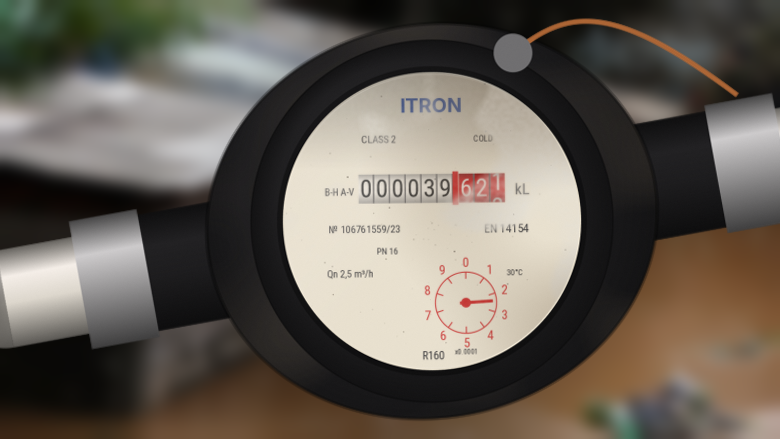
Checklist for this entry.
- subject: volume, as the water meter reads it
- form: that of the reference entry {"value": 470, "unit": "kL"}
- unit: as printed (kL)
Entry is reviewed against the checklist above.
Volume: {"value": 39.6212, "unit": "kL"}
